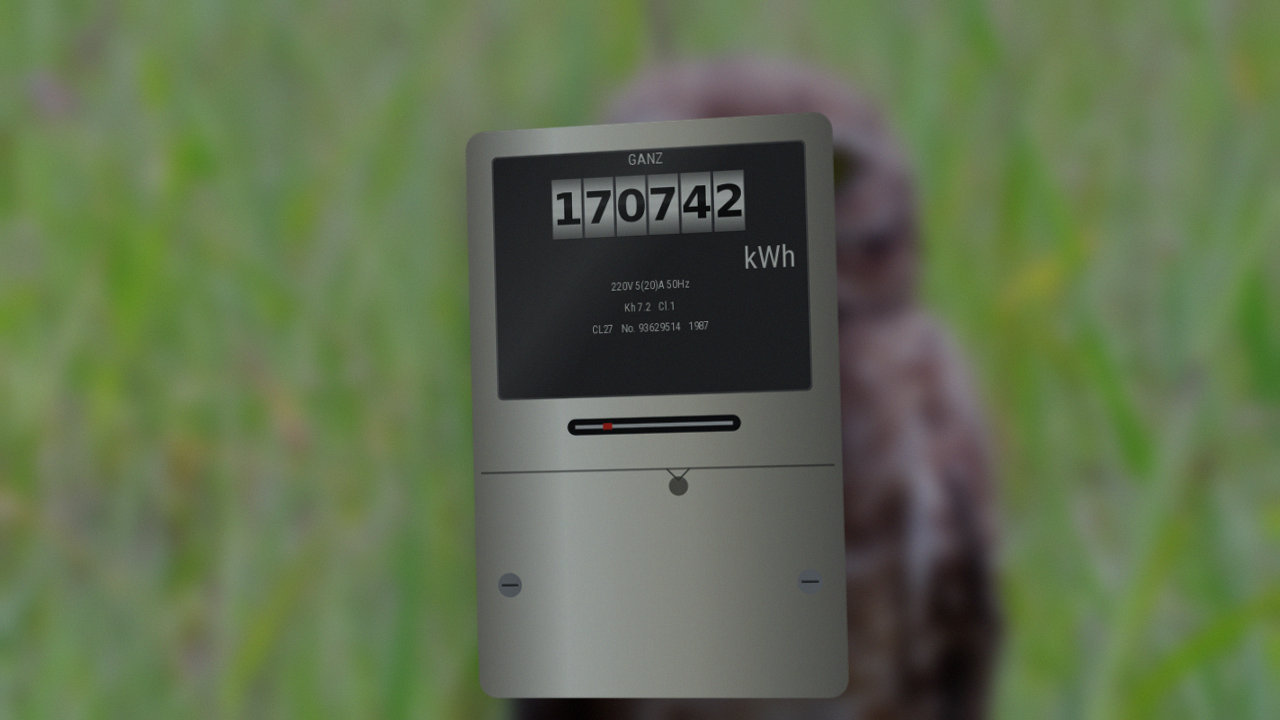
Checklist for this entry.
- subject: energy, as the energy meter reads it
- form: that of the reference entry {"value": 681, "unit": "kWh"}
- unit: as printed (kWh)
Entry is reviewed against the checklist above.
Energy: {"value": 170742, "unit": "kWh"}
